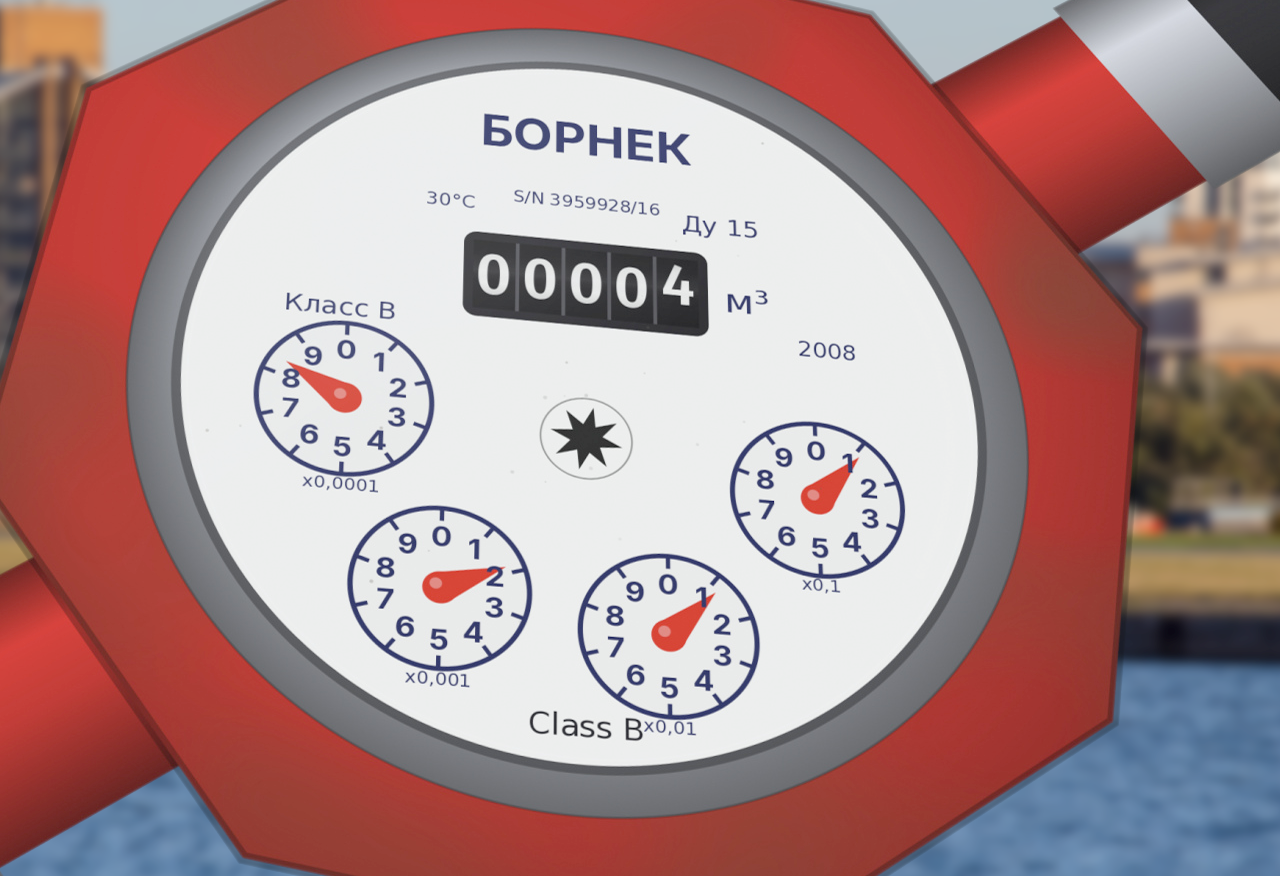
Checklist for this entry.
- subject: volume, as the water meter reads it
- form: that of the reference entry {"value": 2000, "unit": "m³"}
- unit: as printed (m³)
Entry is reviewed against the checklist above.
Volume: {"value": 4.1118, "unit": "m³"}
